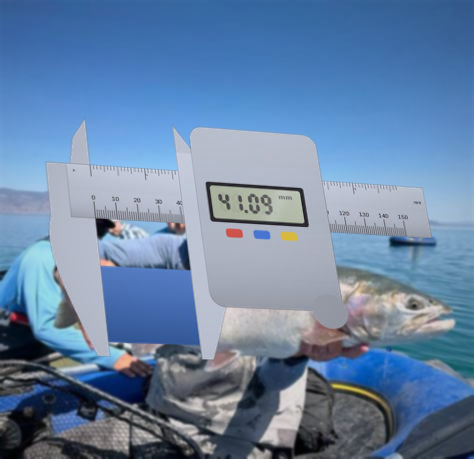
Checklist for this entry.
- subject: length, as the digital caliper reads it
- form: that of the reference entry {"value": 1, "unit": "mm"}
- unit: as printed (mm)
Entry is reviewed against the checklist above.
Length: {"value": 41.09, "unit": "mm"}
